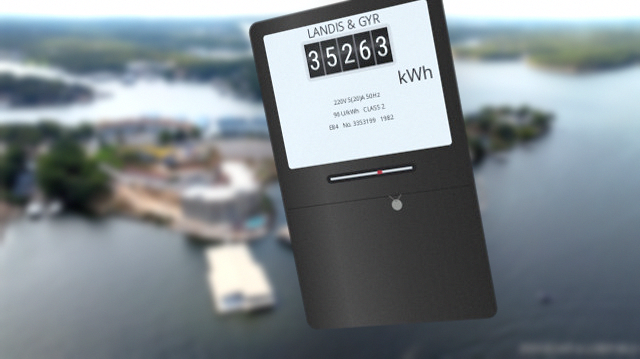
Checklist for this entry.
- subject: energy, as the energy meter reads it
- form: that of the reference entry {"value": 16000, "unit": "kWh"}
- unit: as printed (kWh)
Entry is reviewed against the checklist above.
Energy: {"value": 35263, "unit": "kWh"}
